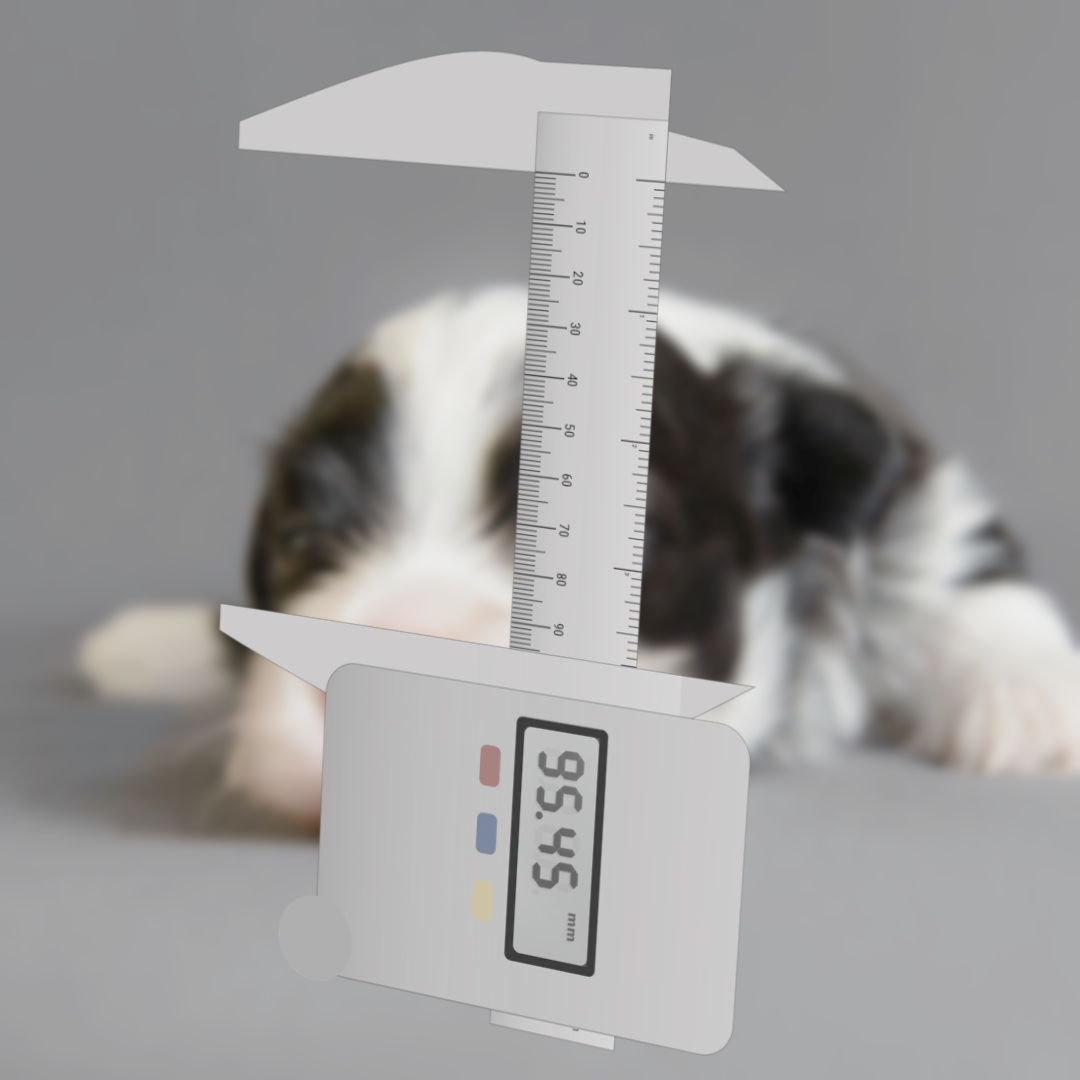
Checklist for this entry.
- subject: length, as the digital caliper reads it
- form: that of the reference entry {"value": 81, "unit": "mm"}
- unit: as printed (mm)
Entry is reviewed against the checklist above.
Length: {"value": 95.45, "unit": "mm"}
